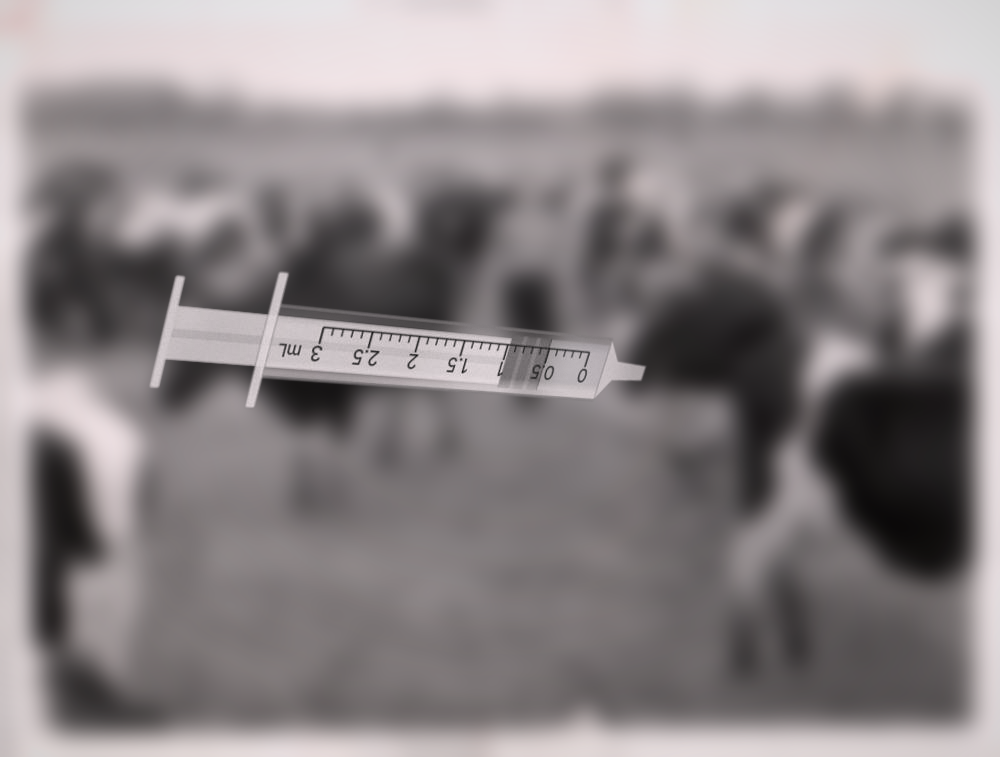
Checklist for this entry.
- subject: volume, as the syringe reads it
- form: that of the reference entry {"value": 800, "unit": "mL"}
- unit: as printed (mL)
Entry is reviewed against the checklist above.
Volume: {"value": 0.5, "unit": "mL"}
